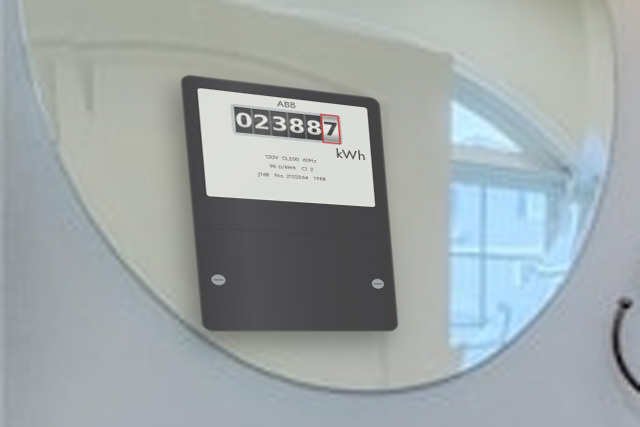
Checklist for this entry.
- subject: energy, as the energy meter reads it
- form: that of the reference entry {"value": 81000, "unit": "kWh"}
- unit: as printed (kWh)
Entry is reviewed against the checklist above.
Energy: {"value": 2388.7, "unit": "kWh"}
